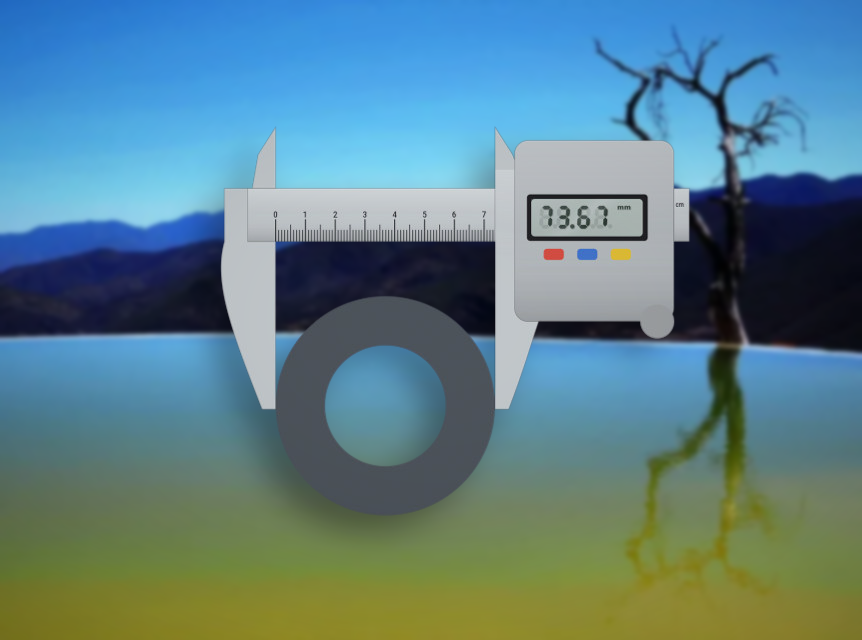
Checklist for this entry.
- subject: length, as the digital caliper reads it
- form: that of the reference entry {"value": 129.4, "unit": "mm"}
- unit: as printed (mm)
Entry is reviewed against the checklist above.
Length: {"value": 73.67, "unit": "mm"}
